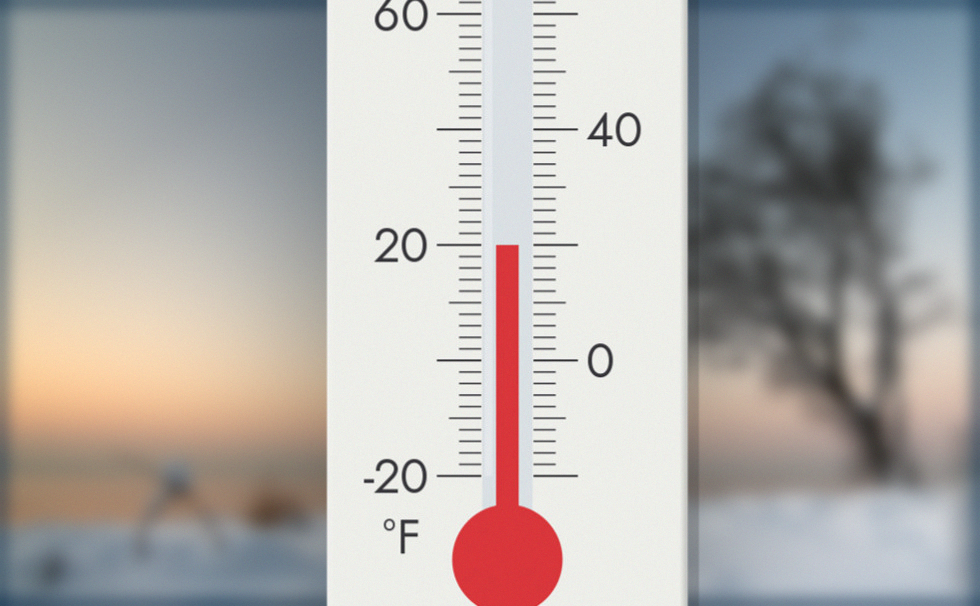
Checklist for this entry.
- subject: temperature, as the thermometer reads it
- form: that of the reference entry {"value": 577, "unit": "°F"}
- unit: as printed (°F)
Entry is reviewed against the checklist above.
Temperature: {"value": 20, "unit": "°F"}
